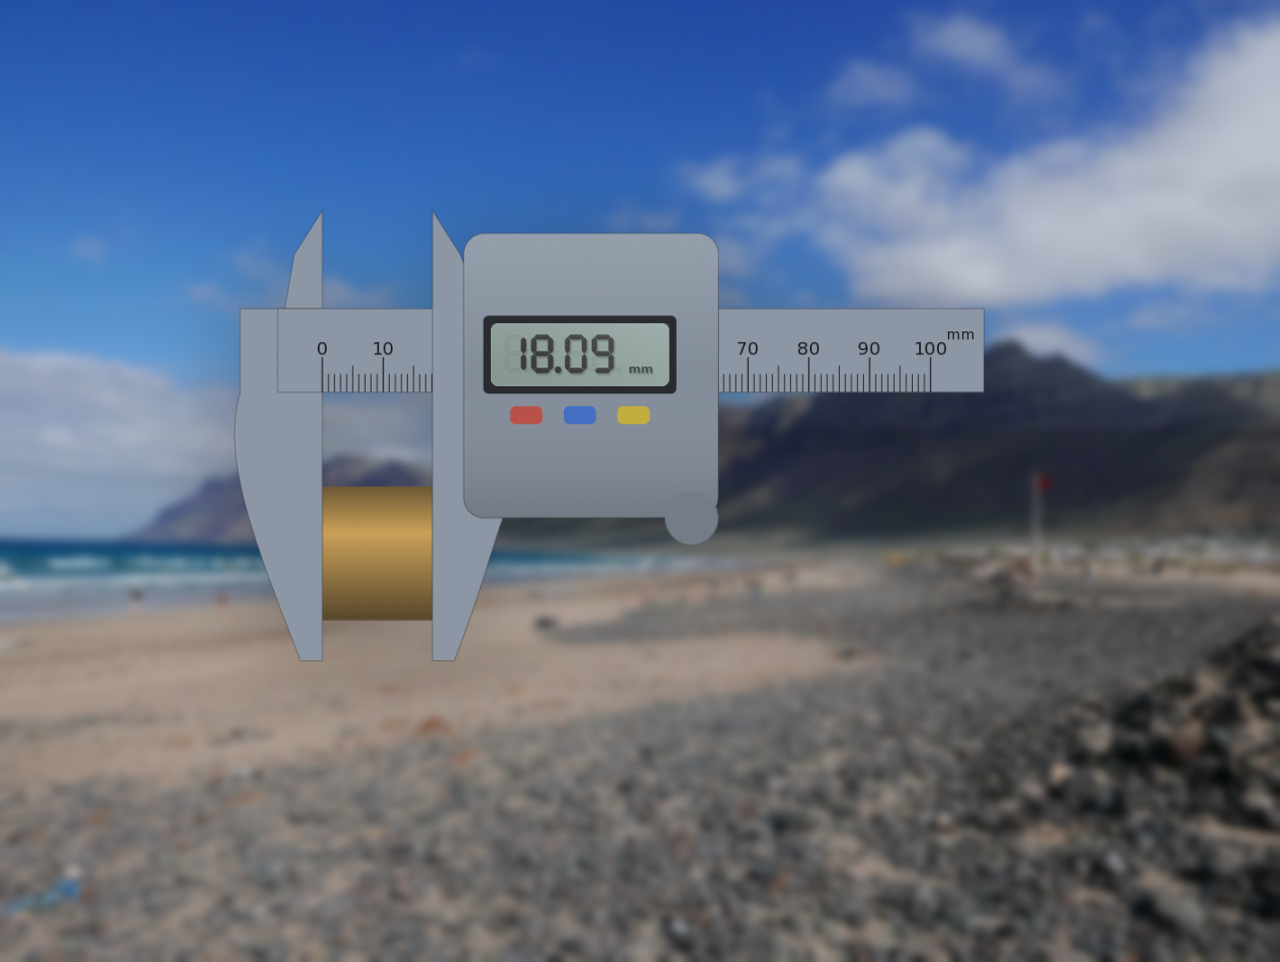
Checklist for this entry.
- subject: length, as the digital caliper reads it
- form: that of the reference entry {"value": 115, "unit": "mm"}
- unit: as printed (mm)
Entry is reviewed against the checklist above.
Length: {"value": 18.09, "unit": "mm"}
